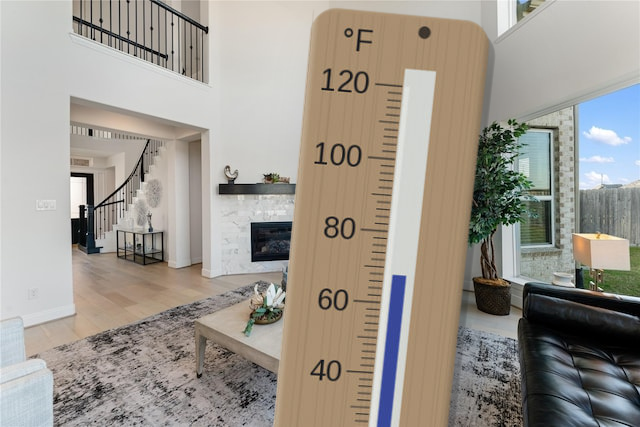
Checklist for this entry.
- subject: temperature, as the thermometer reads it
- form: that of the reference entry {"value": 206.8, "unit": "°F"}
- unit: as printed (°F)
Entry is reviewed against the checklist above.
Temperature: {"value": 68, "unit": "°F"}
